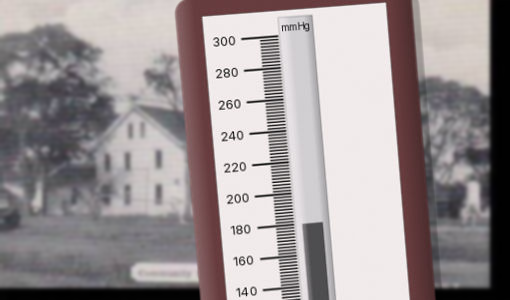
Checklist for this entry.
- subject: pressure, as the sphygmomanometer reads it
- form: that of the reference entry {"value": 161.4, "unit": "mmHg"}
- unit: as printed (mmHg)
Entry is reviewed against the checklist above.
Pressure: {"value": 180, "unit": "mmHg"}
